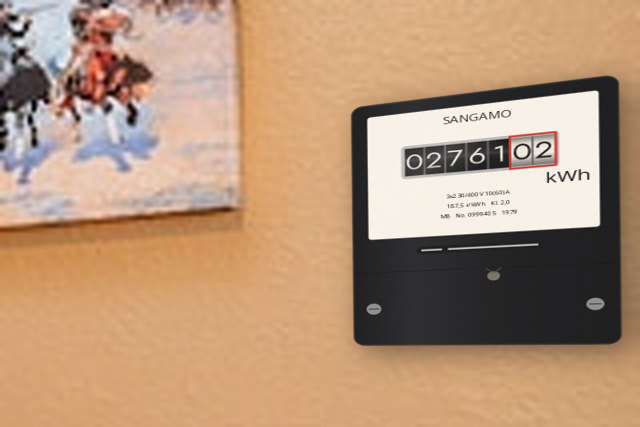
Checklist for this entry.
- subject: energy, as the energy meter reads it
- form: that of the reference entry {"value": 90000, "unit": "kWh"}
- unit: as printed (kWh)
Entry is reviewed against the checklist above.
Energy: {"value": 2761.02, "unit": "kWh"}
